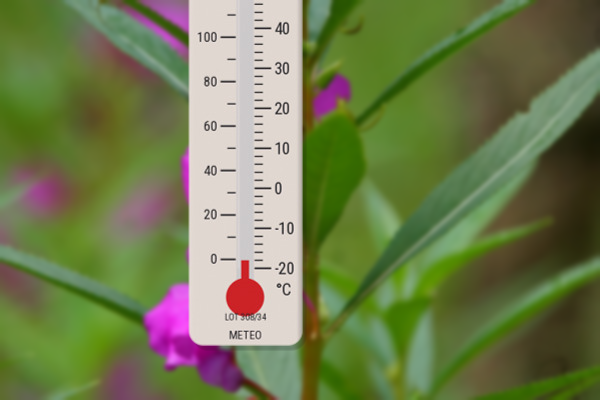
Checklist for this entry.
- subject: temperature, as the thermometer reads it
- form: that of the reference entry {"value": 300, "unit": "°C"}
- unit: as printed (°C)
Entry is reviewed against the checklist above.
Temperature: {"value": -18, "unit": "°C"}
